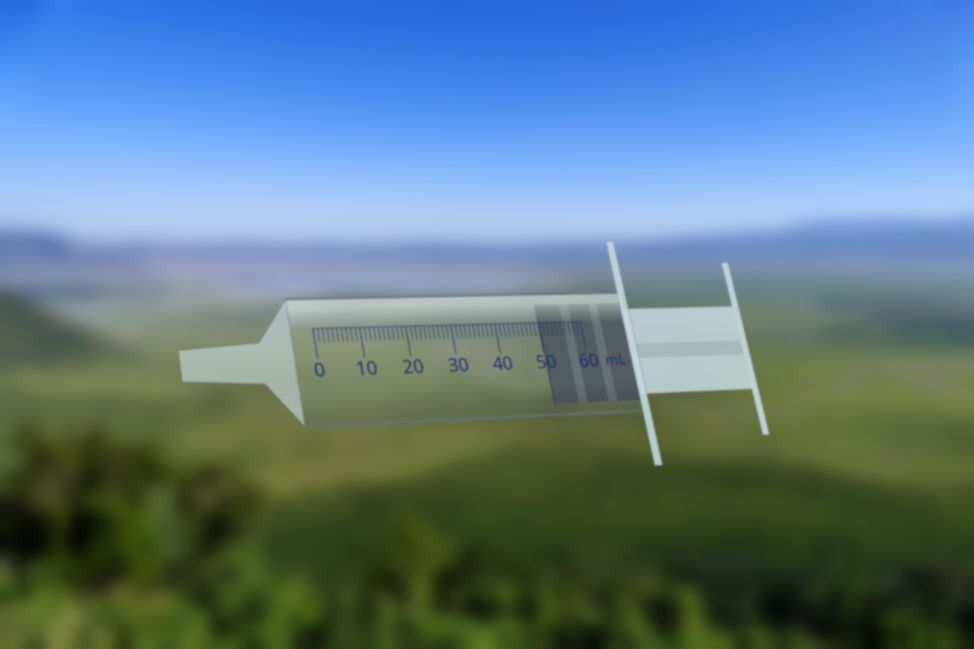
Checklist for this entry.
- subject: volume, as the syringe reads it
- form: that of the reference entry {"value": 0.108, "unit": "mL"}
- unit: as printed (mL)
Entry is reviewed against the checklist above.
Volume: {"value": 50, "unit": "mL"}
